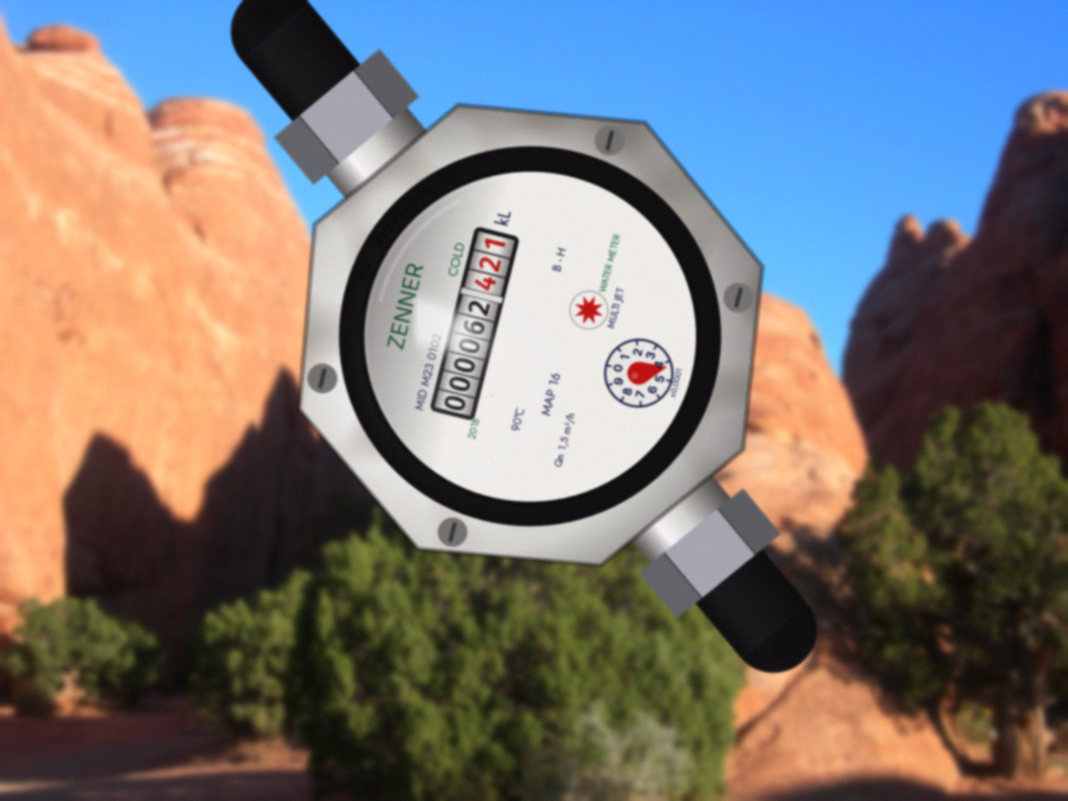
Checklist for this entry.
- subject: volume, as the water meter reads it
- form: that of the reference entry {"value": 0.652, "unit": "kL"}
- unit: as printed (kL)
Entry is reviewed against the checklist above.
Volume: {"value": 62.4214, "unit": "kL"}
